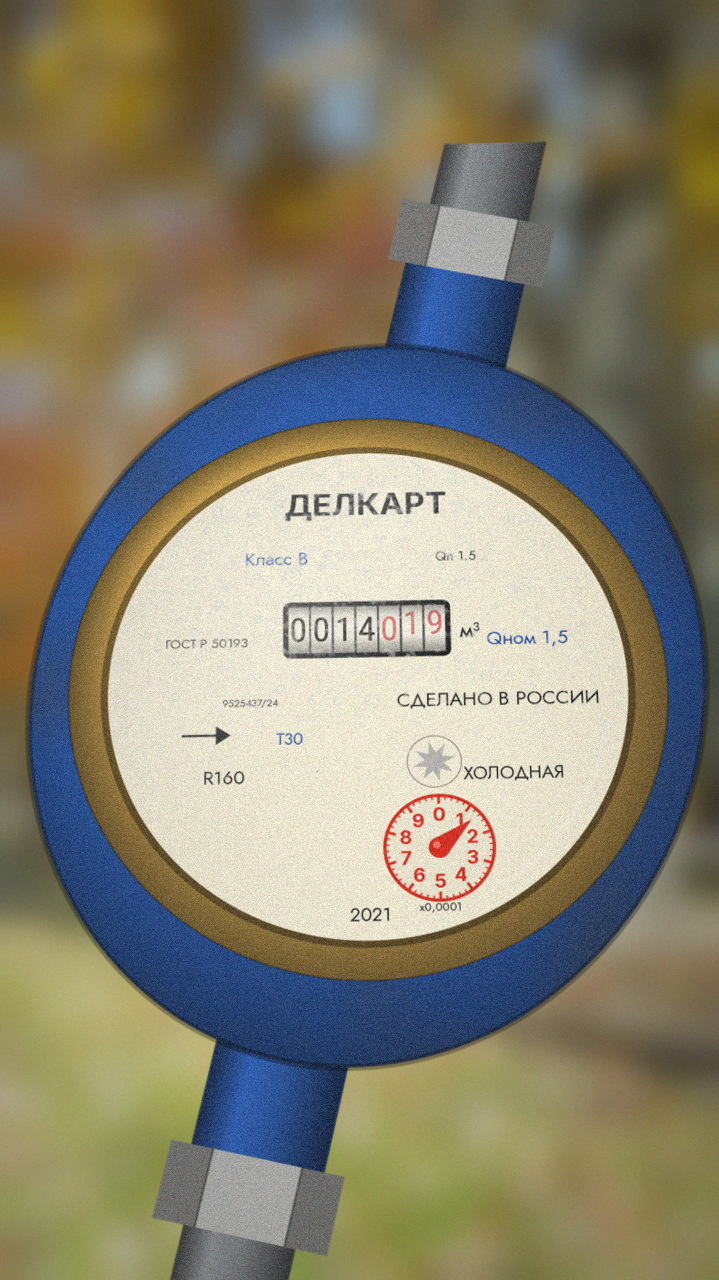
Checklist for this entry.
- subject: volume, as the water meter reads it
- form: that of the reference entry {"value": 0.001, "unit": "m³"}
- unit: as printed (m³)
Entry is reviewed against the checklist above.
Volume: {"value": 14.0191, "unit": "m³"}
